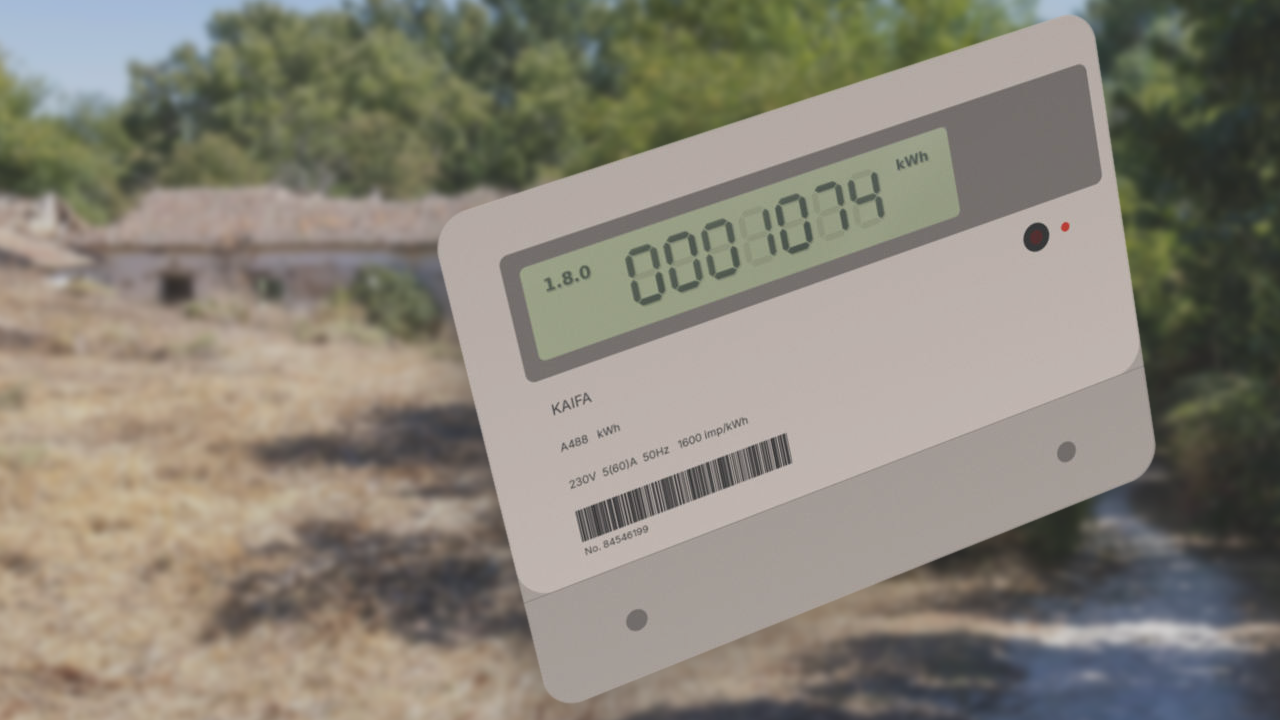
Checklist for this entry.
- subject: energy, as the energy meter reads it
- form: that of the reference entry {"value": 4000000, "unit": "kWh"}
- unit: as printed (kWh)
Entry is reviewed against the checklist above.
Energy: {"value": 1074, "unit": "kWh"}
